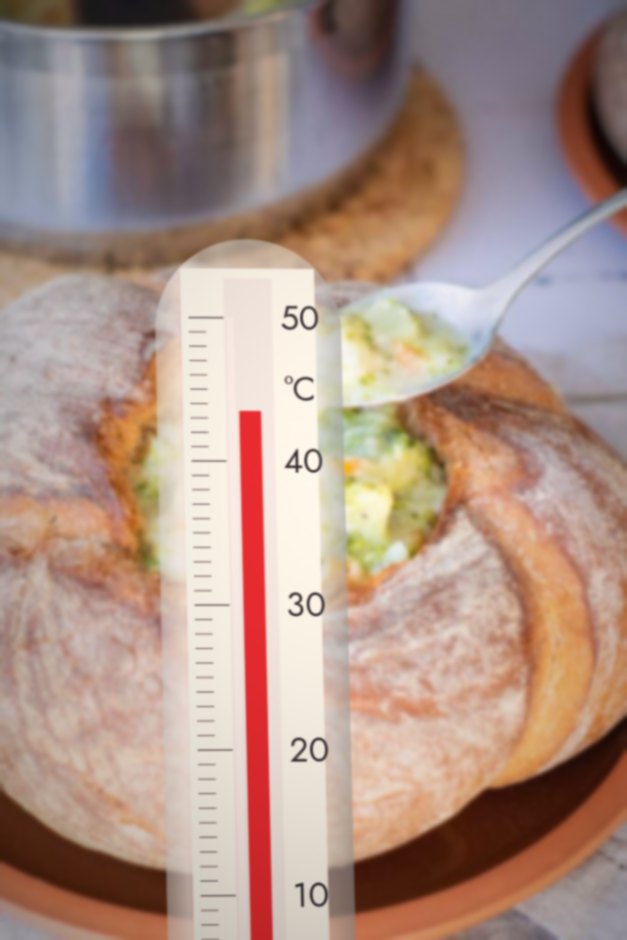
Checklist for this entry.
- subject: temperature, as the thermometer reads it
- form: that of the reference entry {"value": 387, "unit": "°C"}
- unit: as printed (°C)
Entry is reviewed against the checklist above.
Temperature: {"value": 43.5, "unit": "°C"}
